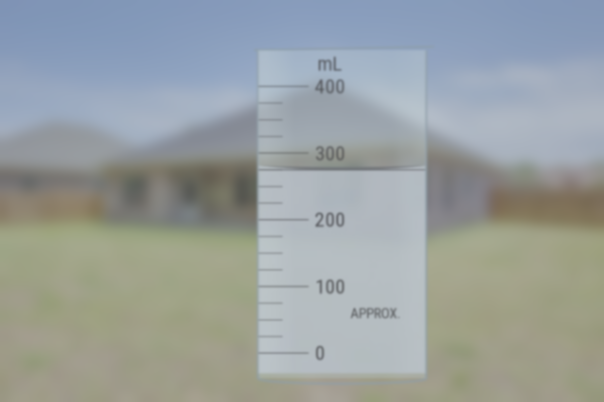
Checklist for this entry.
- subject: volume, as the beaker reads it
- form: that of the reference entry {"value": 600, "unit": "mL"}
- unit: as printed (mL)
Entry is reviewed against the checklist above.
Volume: {"value": 275, "unit": "mL"}
